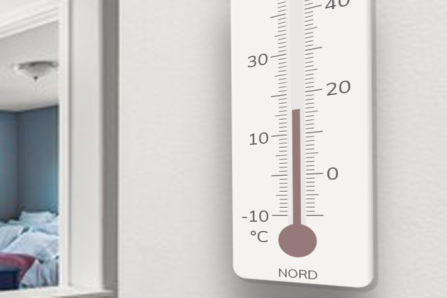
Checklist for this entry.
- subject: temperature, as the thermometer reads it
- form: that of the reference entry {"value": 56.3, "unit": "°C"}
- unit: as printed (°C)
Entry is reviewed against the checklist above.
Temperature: {"value": 16, "unit": "°C"}
